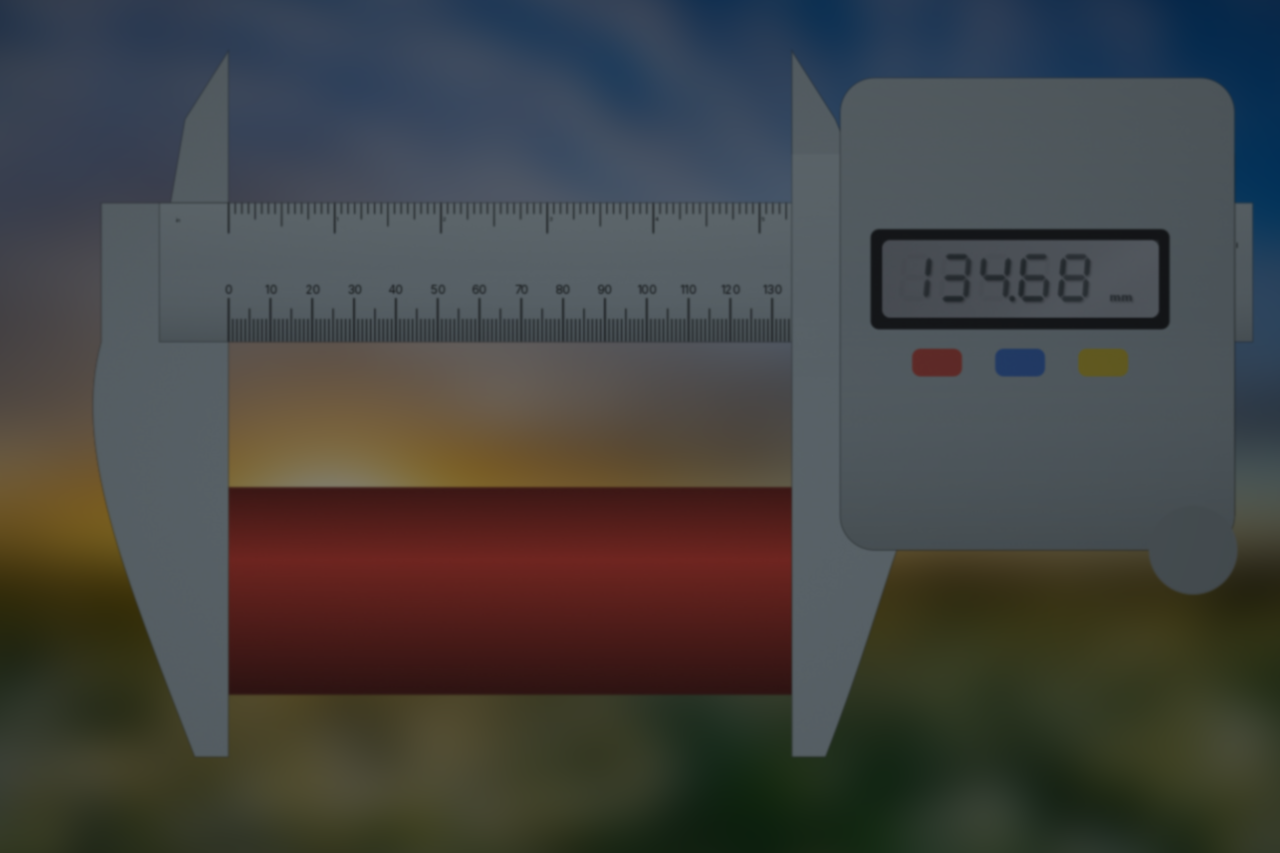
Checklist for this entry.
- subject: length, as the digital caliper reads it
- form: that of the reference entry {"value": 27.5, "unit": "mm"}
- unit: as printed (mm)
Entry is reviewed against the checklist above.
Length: {"value": 134.68, "unit": "mm"}
